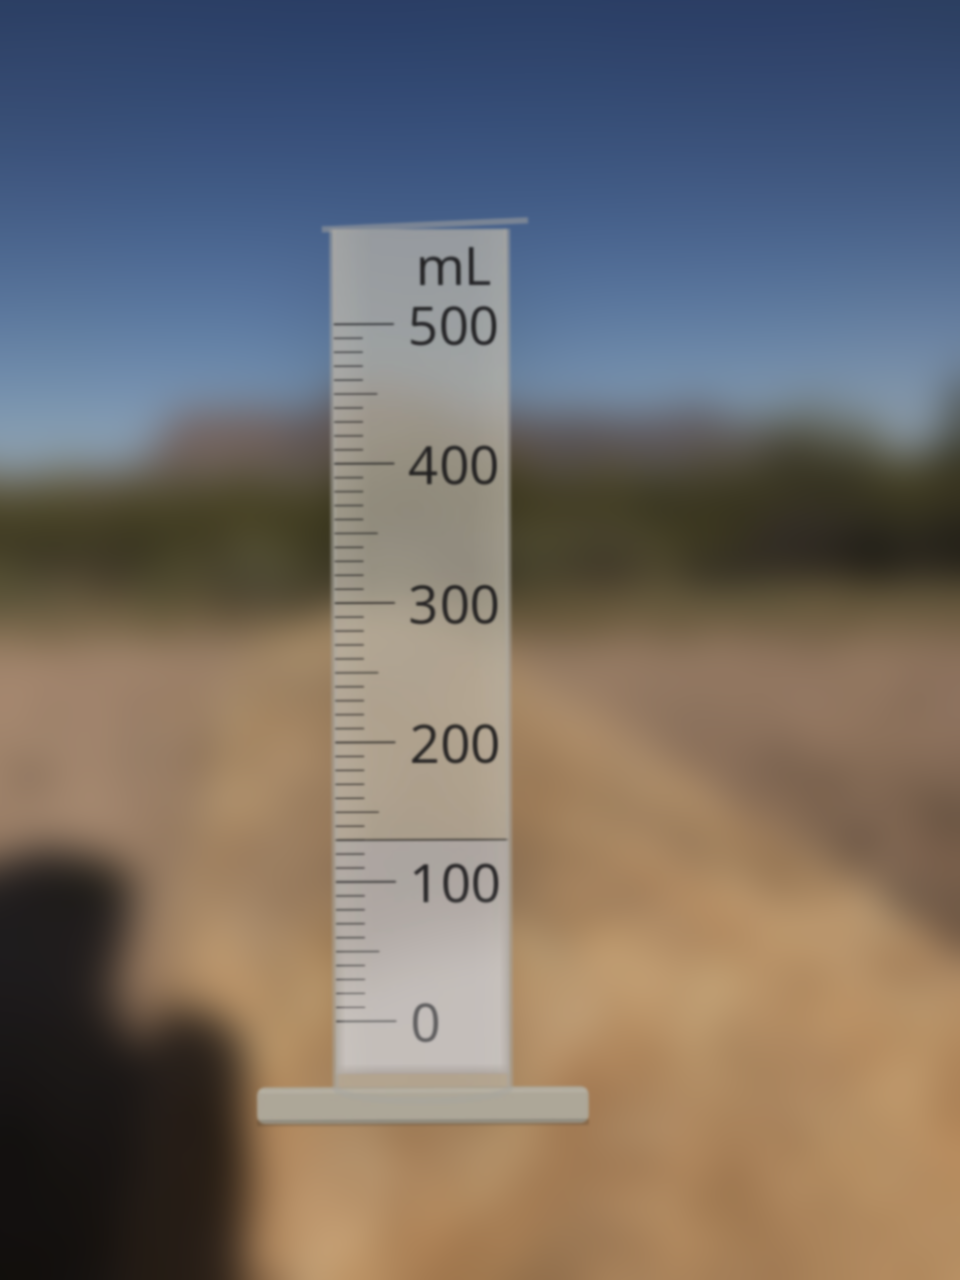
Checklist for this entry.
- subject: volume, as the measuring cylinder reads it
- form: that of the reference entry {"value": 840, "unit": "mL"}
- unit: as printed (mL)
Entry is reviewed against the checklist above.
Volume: {"value": 130, "unit": "mL"}
